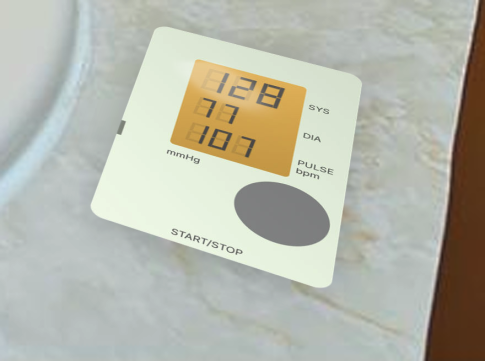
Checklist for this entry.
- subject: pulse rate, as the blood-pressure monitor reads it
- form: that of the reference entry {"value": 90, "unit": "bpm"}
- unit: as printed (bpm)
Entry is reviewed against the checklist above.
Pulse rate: {"value": 107, "unit": "bpm"}
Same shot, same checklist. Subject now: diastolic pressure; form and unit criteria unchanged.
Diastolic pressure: {"value": 77, "unit": "mmHg"}
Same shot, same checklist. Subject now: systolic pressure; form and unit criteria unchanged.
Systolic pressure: {"value": 128, "unit": "mmHg"}
